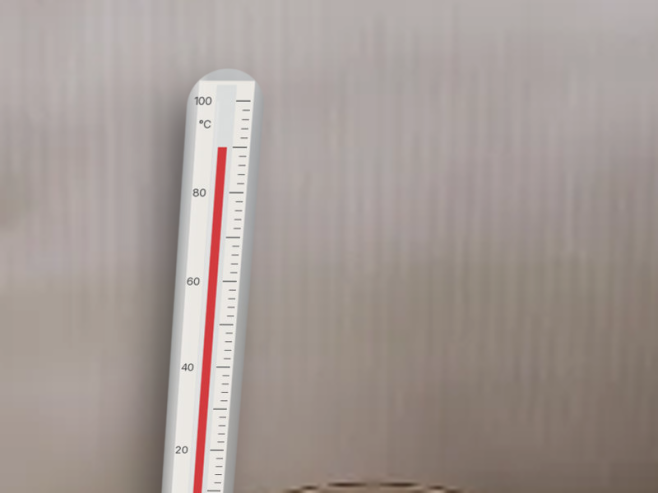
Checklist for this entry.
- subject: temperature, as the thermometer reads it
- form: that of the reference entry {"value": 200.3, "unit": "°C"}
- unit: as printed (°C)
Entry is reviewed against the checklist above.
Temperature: {"value": 90, "unit": "°C"}
